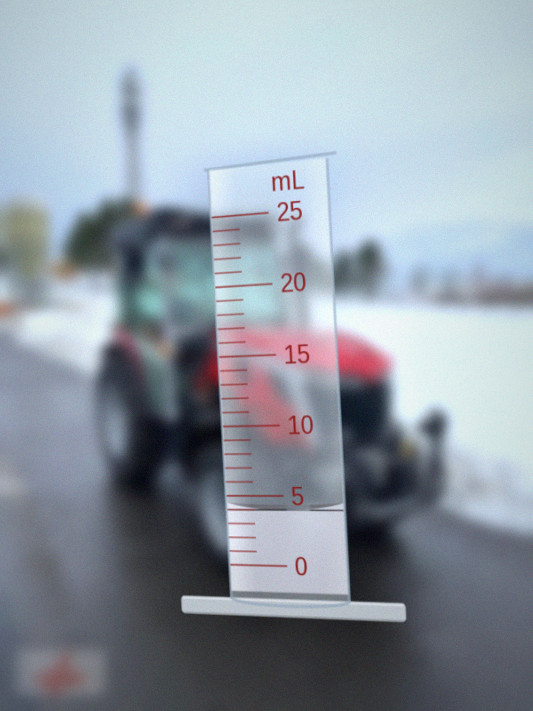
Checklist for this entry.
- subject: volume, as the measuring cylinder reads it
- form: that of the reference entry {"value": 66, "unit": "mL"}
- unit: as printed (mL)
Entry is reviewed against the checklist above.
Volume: {"value": 4, "unit": "mL"}
